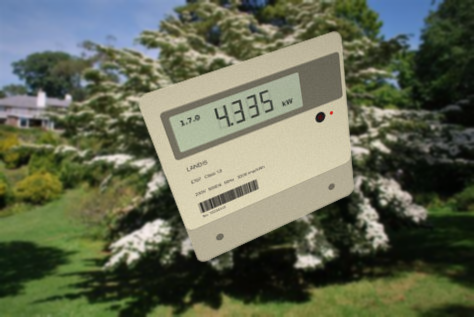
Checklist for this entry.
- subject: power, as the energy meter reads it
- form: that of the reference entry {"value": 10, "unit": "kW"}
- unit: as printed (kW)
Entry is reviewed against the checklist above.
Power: {"value": 4.335, "unit": "kW"}
